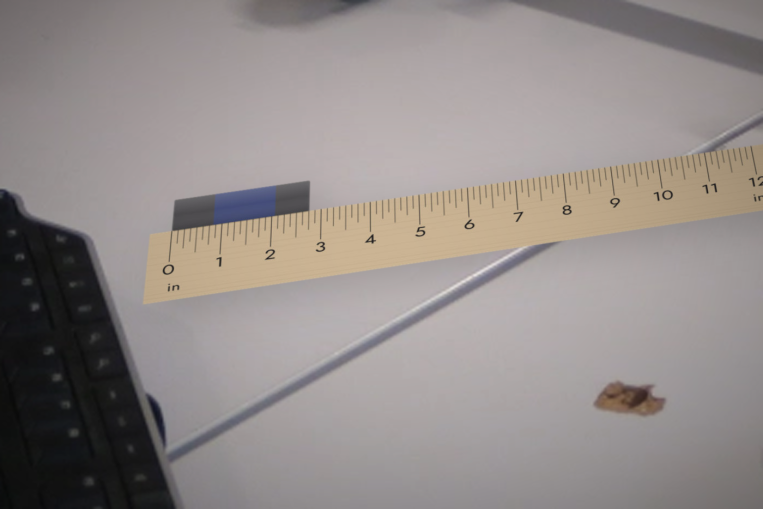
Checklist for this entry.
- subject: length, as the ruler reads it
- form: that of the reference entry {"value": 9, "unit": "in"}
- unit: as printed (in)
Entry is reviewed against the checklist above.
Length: {"value": 2.75, "unit": "in"}
